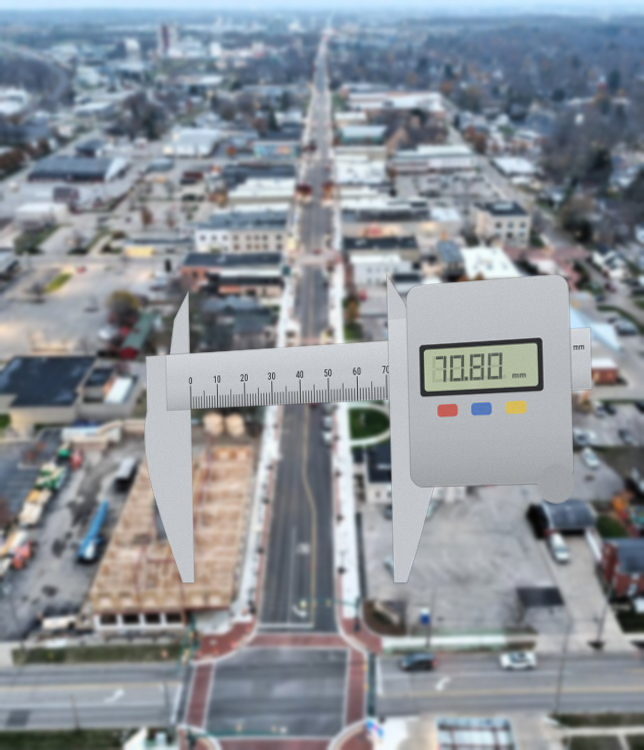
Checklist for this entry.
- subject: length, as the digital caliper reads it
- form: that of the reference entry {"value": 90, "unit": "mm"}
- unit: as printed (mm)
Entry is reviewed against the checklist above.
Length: {"value": 70.80, "unit": "mm"}
